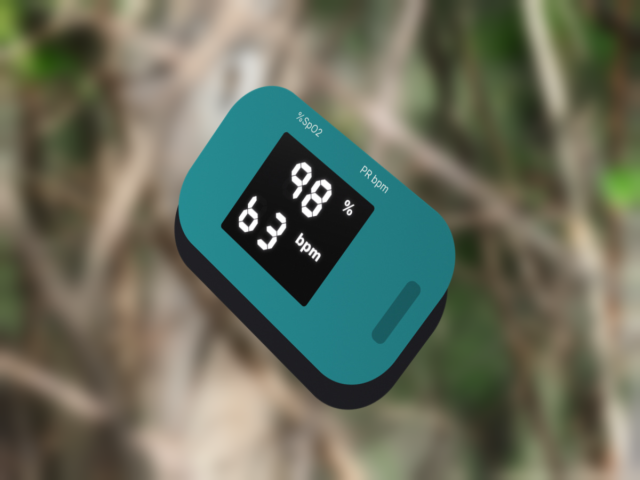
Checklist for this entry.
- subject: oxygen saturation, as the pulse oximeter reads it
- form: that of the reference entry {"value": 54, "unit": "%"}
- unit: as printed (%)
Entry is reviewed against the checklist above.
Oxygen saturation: {"value": 98, "unit": "%"}
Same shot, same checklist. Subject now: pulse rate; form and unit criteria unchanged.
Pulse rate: {"value": 63, "unit": "bpm"}
